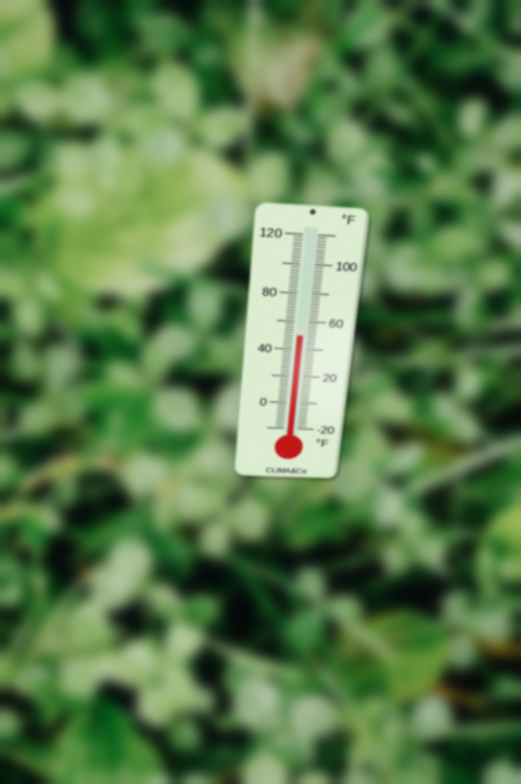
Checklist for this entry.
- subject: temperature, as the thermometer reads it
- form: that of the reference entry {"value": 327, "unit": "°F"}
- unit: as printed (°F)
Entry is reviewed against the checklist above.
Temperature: {"value": 50, "unit": "°F"}
